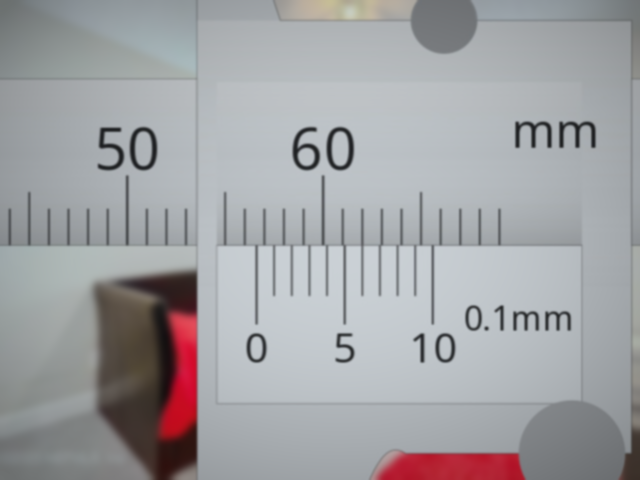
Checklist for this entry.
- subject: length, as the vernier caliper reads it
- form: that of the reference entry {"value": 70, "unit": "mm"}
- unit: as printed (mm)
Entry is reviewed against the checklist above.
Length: {"value": 56.6, "unit": "mm"}
